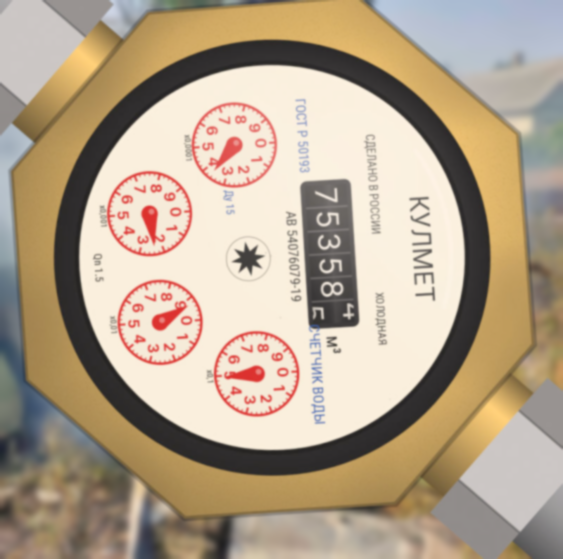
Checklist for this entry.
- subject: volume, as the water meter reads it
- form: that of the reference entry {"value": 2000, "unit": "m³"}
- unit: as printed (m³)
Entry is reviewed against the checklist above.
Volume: {"value": 753584.4923, "unit": "m³"}
